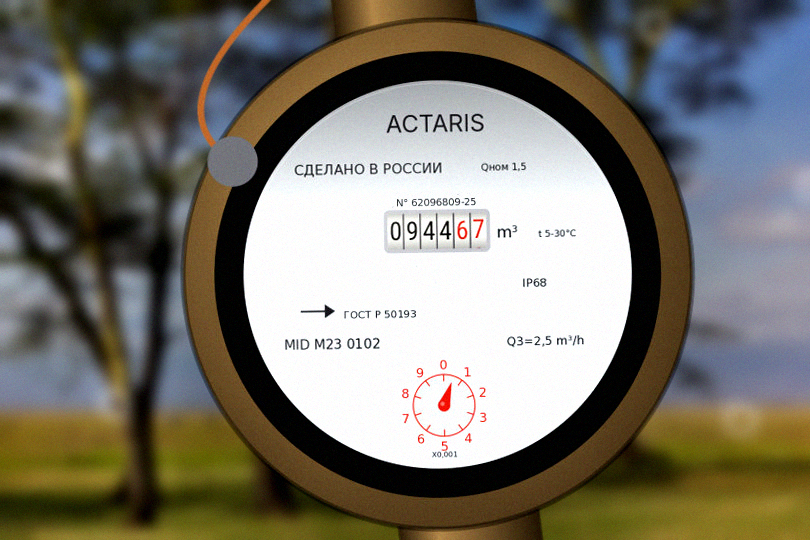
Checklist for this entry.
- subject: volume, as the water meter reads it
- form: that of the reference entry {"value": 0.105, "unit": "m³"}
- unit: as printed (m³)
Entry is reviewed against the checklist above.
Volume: {"value": 944.670, "unit": "m³"}
